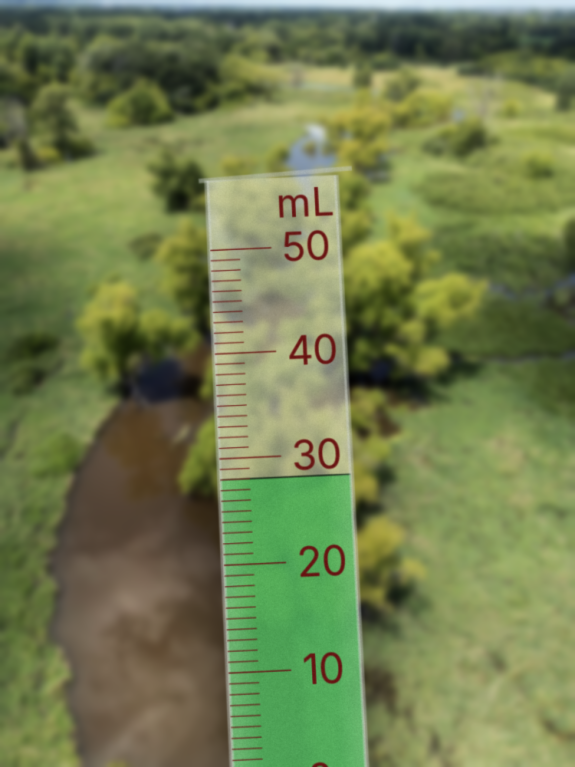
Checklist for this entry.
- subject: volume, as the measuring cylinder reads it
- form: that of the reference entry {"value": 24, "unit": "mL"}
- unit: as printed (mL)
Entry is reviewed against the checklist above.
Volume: {"value": 28, "unit": "mL"}
